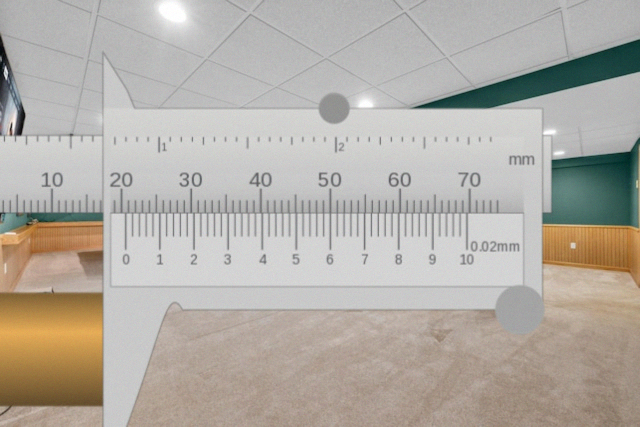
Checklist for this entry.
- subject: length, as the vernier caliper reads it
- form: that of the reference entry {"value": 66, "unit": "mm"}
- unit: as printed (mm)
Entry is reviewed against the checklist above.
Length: {"value": 20.6, "unit": "mm"}
